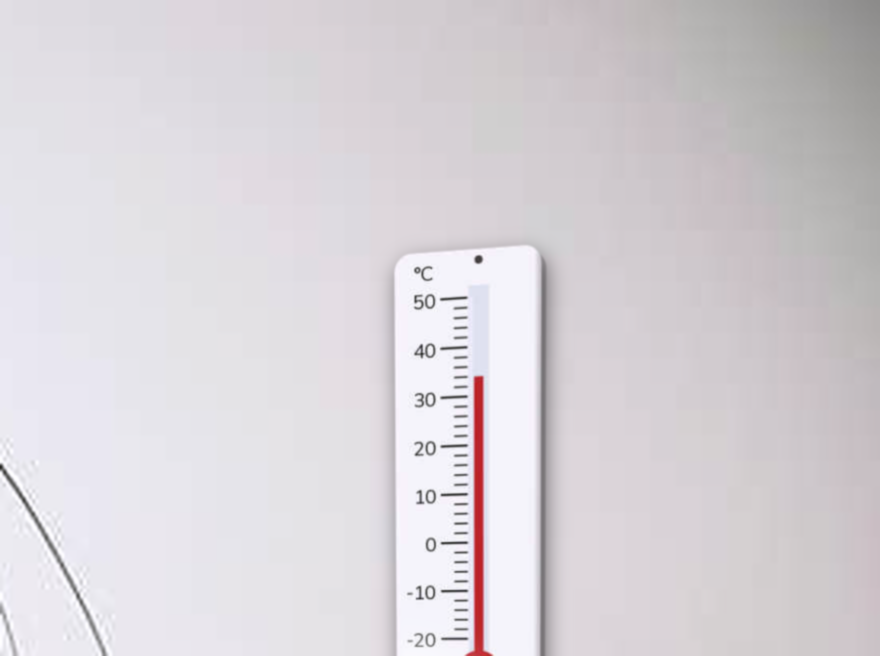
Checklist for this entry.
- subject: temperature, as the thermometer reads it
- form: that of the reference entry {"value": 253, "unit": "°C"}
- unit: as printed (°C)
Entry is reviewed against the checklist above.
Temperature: {"value": 34, "unit": "°C"}
